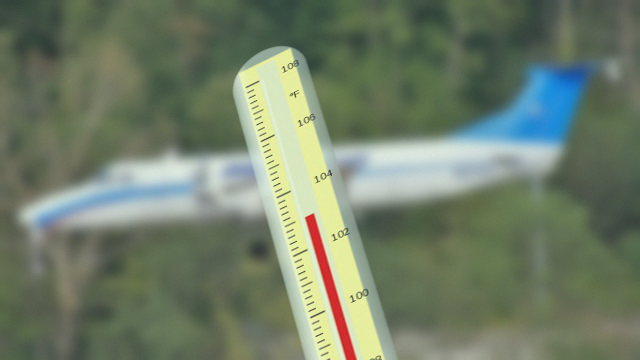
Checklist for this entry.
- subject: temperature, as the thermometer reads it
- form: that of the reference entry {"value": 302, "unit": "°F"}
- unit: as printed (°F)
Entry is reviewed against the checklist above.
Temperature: {"value": 103, "unit": "°F"}
